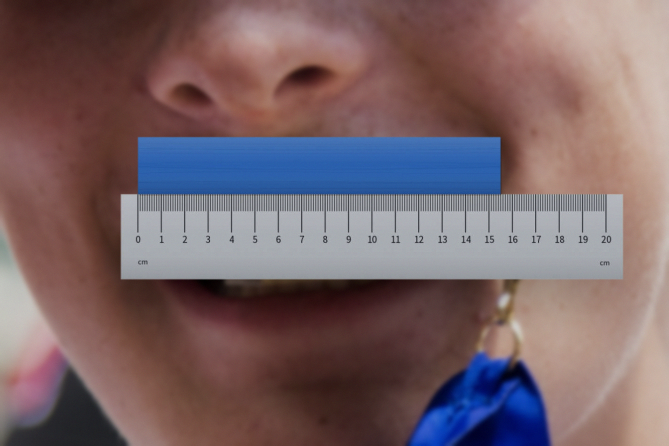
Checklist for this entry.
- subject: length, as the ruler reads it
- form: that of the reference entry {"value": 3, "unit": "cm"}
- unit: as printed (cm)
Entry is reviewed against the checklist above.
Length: {"value": 15.5, "unit": "cm"}
